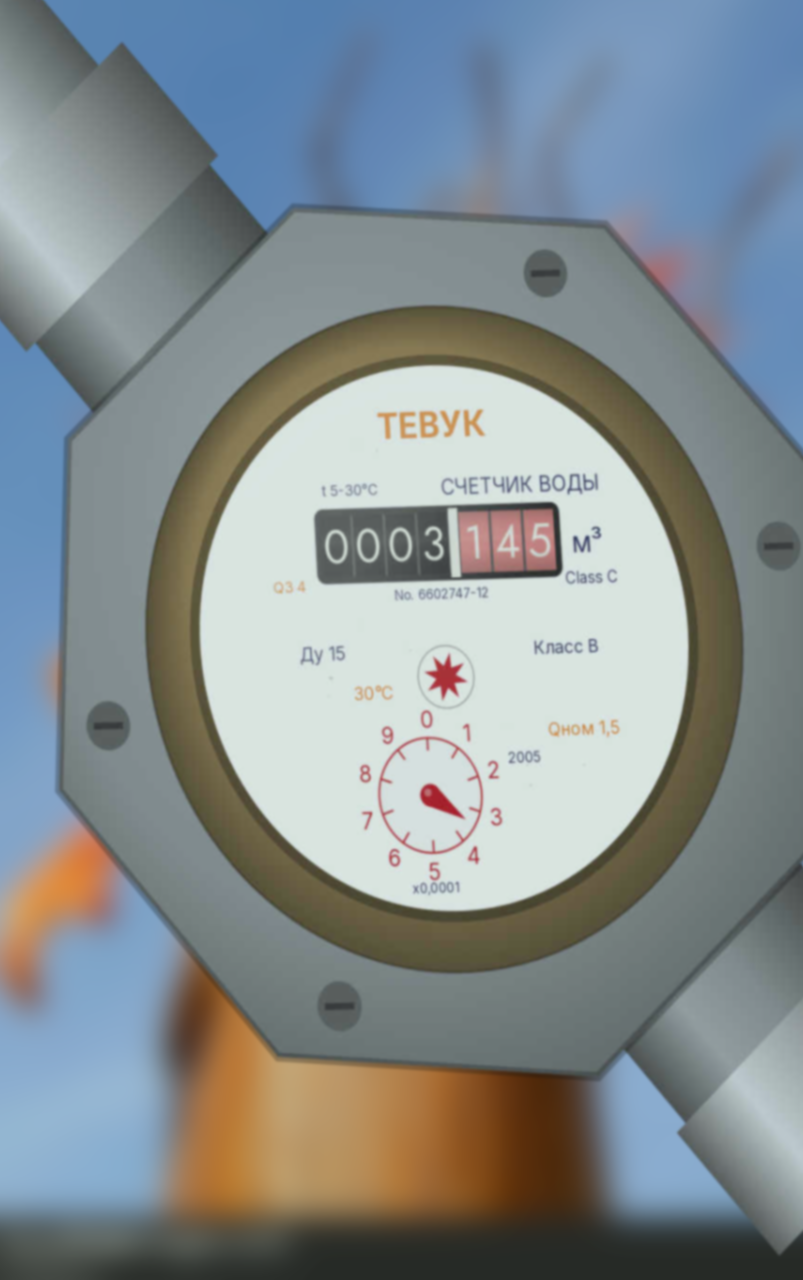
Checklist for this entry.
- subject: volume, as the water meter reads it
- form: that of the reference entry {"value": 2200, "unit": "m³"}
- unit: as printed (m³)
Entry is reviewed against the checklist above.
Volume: {"value": 3.1453, "unit": "m³"}
